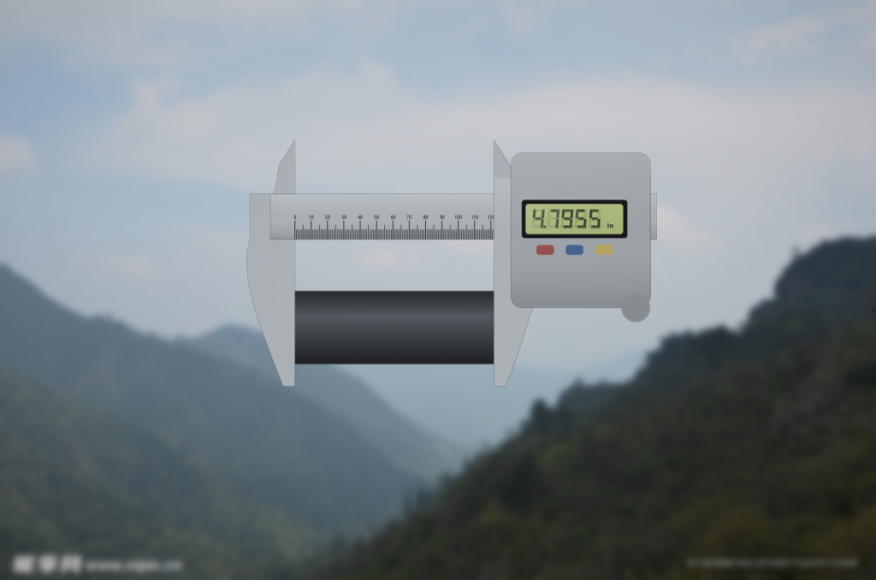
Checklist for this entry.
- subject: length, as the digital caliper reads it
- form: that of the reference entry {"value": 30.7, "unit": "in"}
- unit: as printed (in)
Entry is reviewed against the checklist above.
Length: {"value": 4.7955, "unit": "in"}
